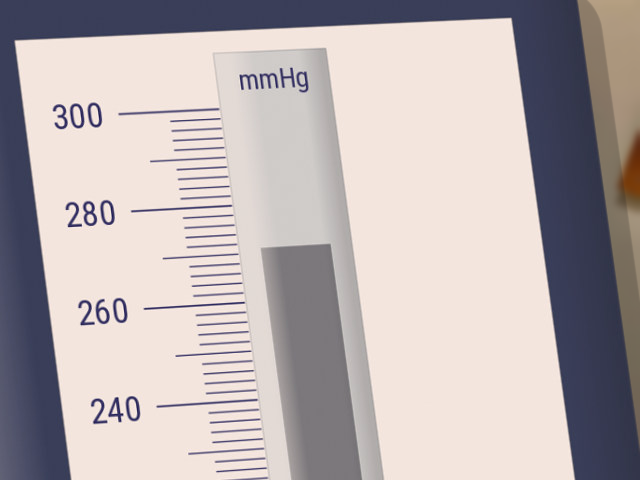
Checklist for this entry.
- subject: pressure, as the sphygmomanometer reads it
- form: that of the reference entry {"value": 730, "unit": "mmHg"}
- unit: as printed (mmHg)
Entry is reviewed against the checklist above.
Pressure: {"value": 271, "unit": "mmHg"}
